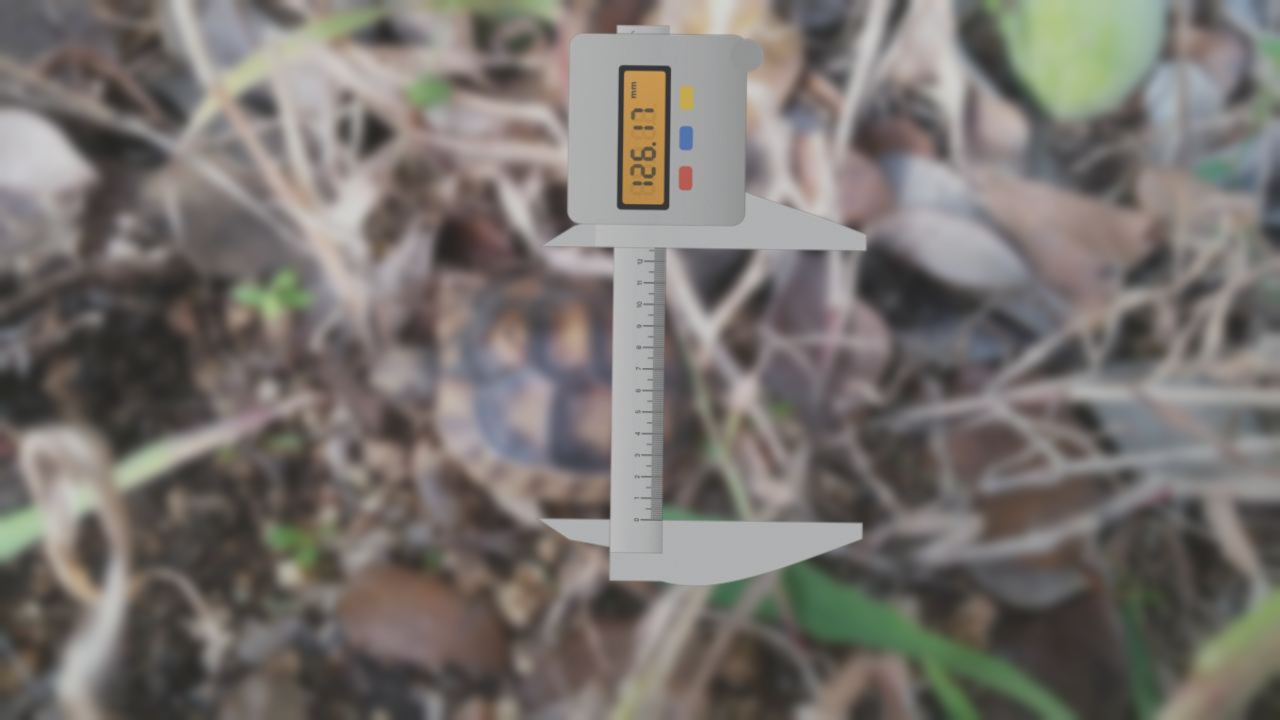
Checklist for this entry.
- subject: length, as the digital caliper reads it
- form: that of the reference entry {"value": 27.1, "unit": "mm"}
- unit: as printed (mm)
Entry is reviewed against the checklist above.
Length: {"value": 126.17, "unit": "mm"}
